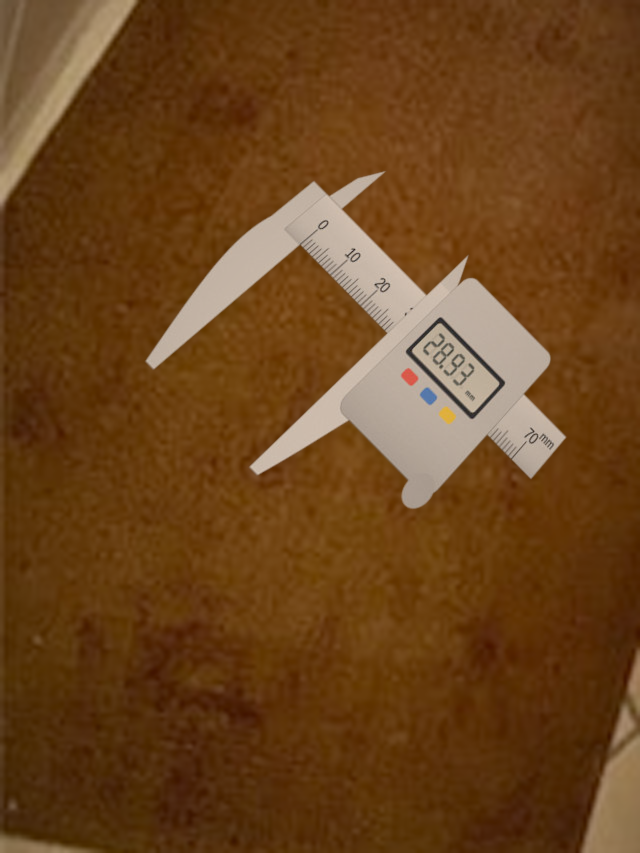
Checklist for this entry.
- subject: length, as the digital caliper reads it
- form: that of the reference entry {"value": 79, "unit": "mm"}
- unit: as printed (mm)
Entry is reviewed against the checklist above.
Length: {"value": 28.93, "unit": "mm"}
